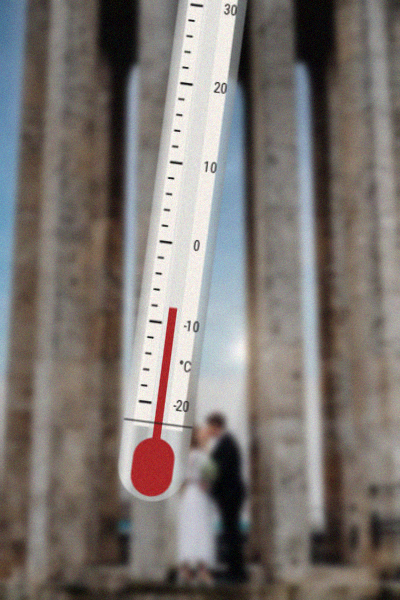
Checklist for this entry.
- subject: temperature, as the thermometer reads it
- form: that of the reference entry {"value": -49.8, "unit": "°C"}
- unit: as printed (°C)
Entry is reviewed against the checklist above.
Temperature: {"value": -8, "unit": "°C"}
